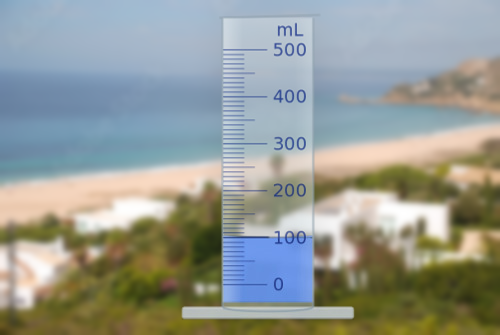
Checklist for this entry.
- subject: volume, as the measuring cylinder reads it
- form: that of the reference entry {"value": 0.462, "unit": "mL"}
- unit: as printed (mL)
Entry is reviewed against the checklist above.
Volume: {"value": 100, "unit": "mL"}
